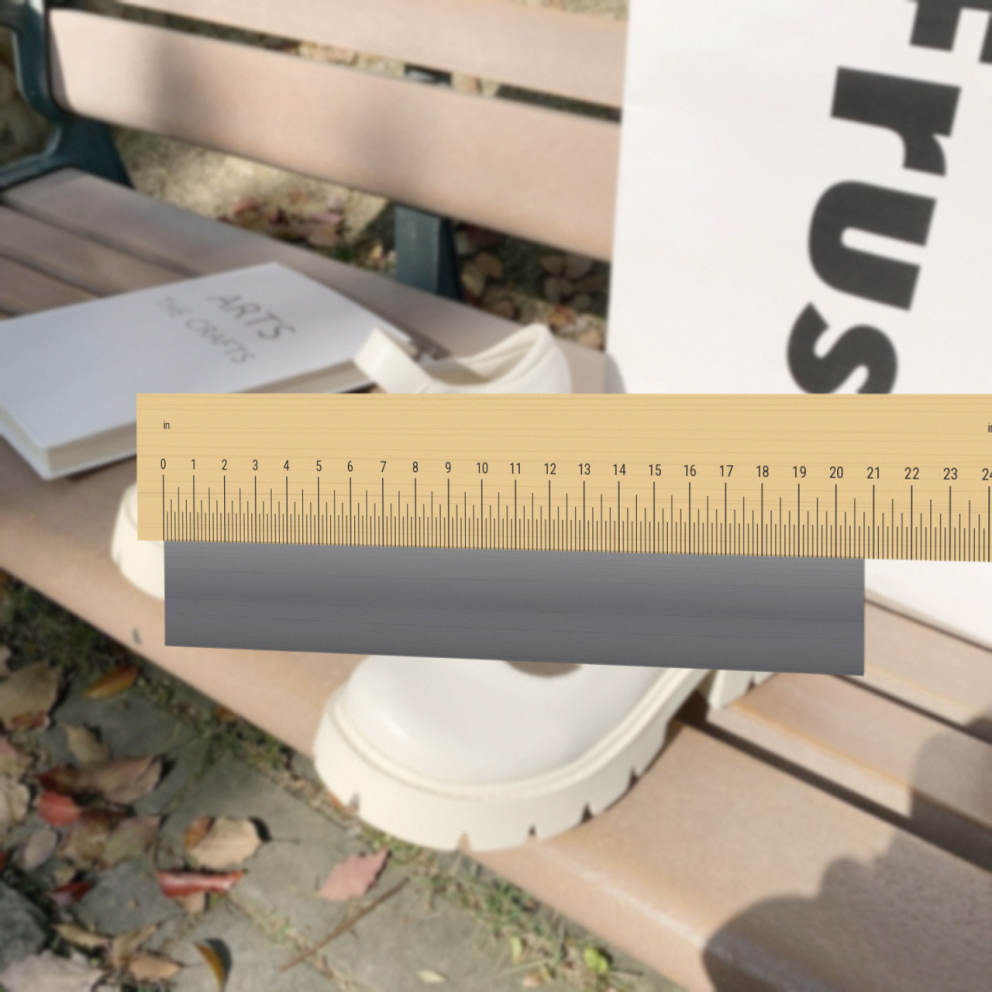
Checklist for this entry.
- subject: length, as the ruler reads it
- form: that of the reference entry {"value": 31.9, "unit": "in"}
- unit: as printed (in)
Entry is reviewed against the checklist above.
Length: {"value": 20.75, "unit": "in"}
